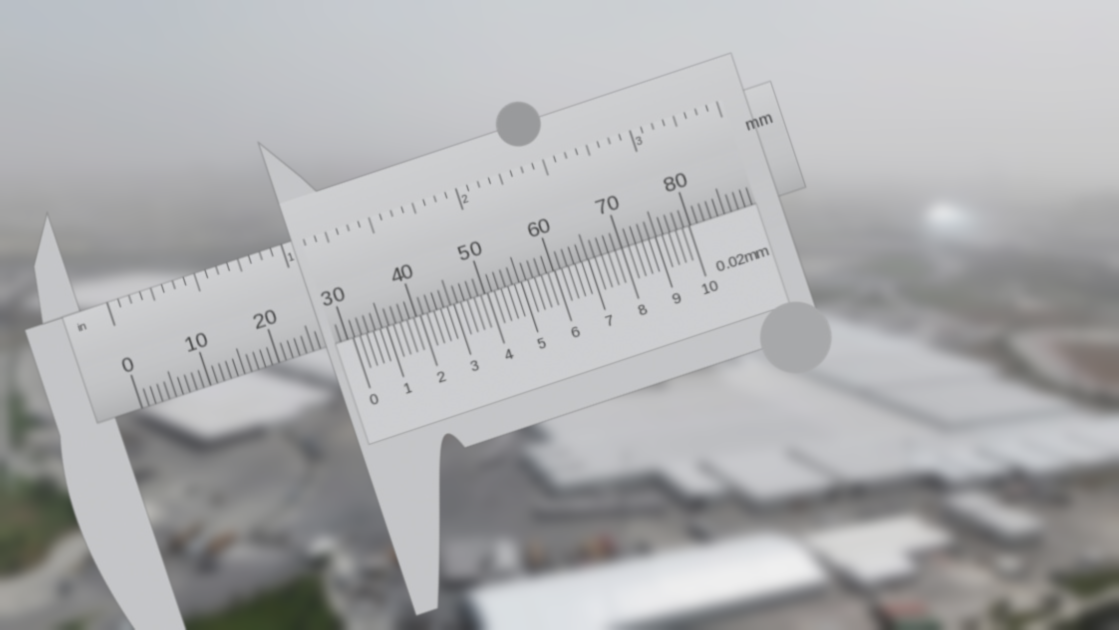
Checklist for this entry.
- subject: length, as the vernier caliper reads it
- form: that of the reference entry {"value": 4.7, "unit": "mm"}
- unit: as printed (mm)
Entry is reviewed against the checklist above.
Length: {"value": 30.8, "unit": "mm"}
